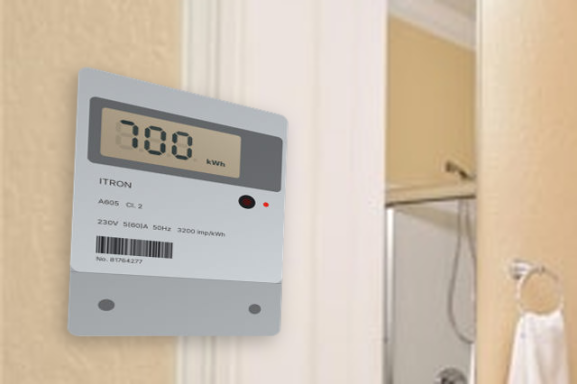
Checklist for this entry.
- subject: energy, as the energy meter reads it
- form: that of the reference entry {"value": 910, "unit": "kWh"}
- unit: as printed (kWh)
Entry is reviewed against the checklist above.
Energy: {"value": 700, "unit": "kWh"}
